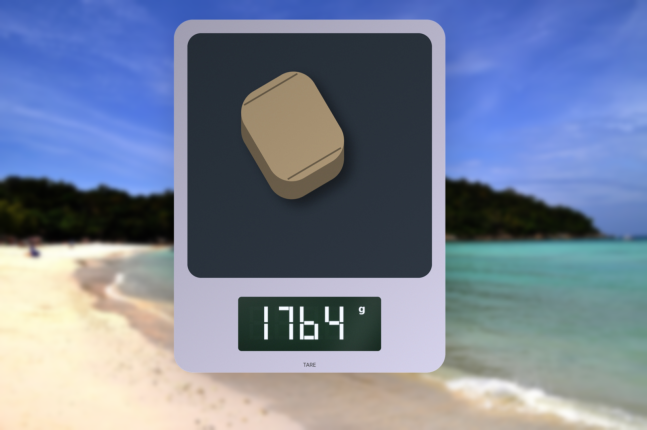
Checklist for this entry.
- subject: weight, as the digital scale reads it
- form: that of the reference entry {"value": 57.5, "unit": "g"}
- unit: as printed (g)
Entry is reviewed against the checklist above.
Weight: {"value": 1764, "unit": "g"}
